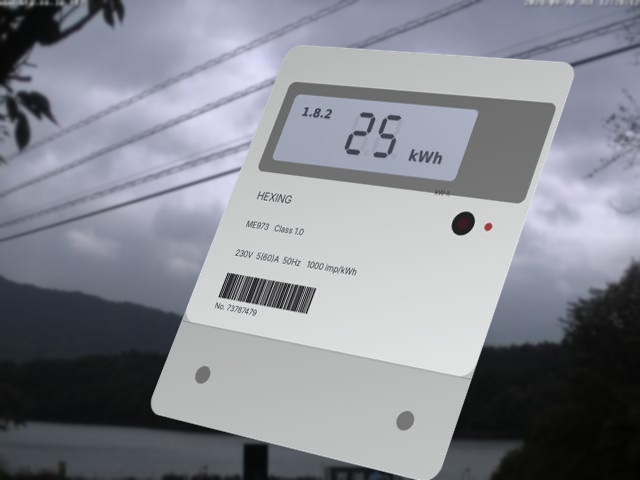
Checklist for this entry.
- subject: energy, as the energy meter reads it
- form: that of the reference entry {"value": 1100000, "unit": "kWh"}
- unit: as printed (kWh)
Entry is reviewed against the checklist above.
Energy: {"value": 25, "unit": "kWh"}
